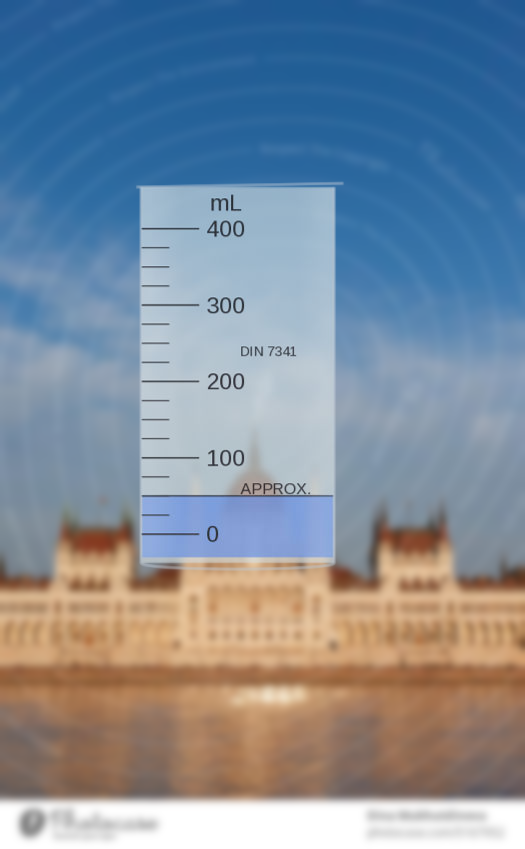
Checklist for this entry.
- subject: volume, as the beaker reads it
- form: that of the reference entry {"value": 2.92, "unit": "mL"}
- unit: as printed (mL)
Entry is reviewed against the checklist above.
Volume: {"value": 50, "unit": "mL"}
